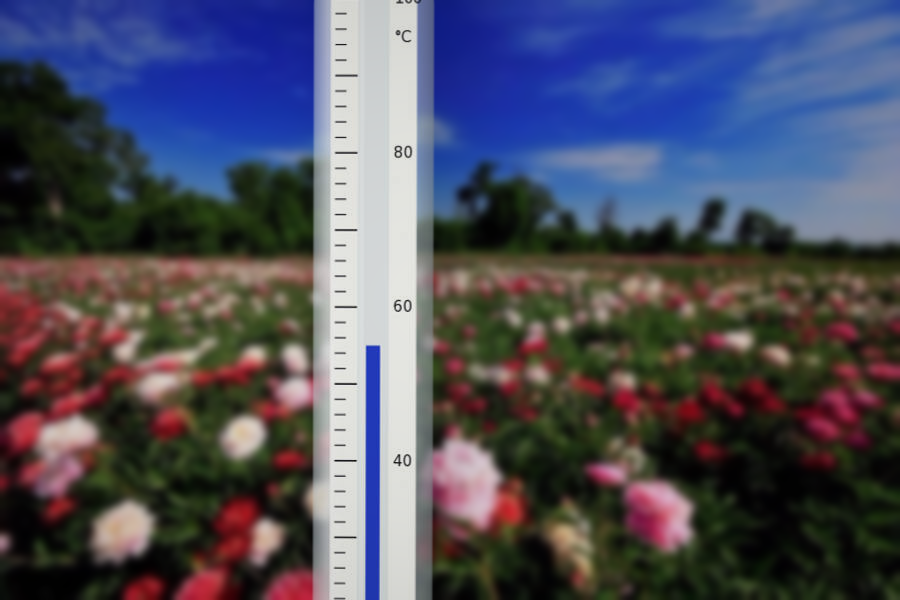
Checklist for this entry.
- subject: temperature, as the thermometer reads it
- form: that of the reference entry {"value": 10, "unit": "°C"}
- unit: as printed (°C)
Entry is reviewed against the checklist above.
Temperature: {"value": 55, "unit": "°C"}
